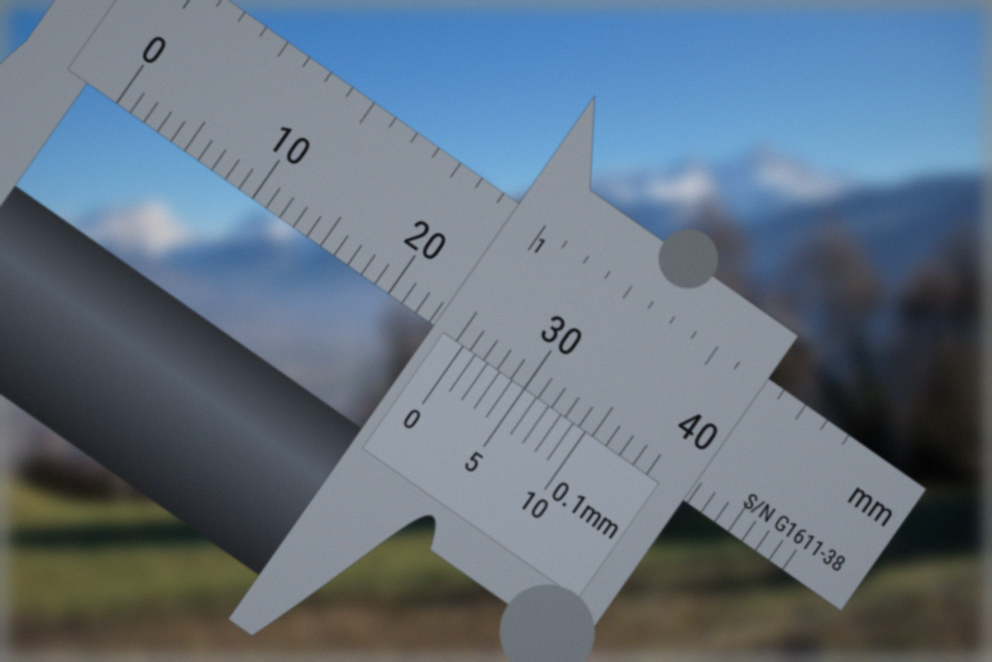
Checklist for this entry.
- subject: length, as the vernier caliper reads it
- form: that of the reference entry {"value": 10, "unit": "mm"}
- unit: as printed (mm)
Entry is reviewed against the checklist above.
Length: {"value": 25.5, "unit": "mm"}
